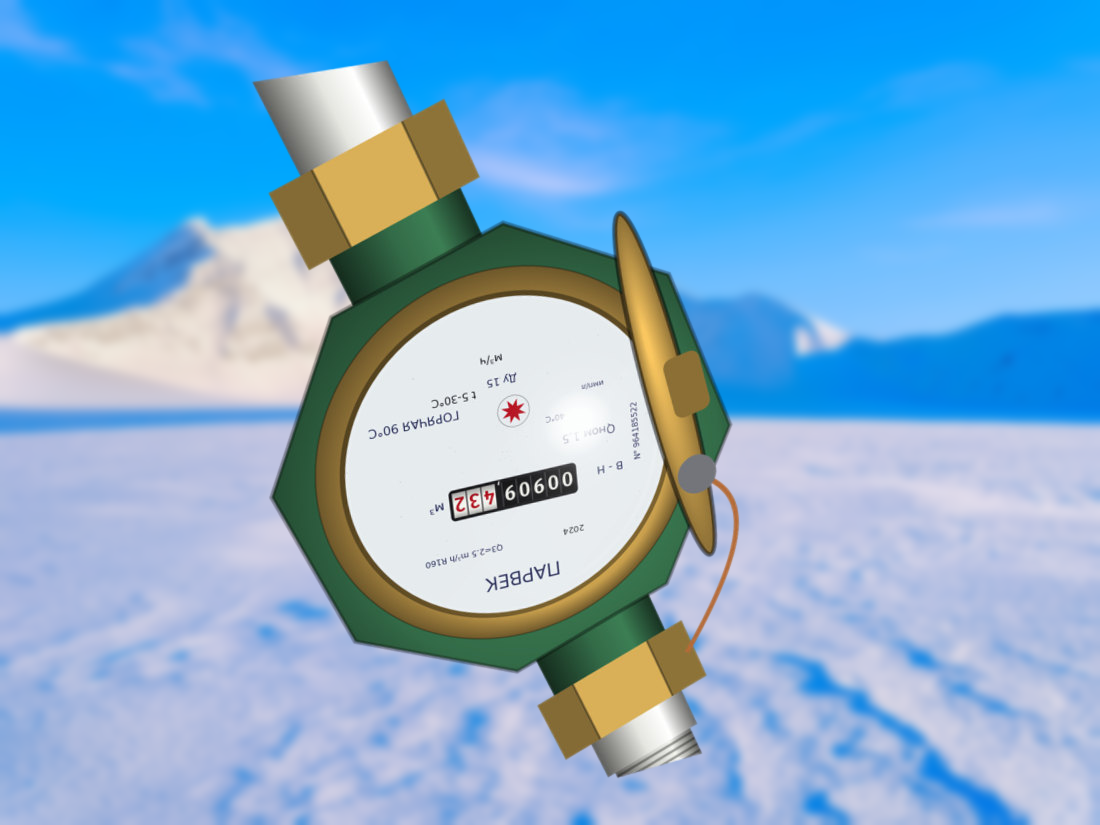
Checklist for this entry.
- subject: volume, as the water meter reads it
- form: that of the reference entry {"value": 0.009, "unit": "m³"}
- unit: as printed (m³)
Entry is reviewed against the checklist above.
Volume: {"value": 909.432, "unit": "m³"}
